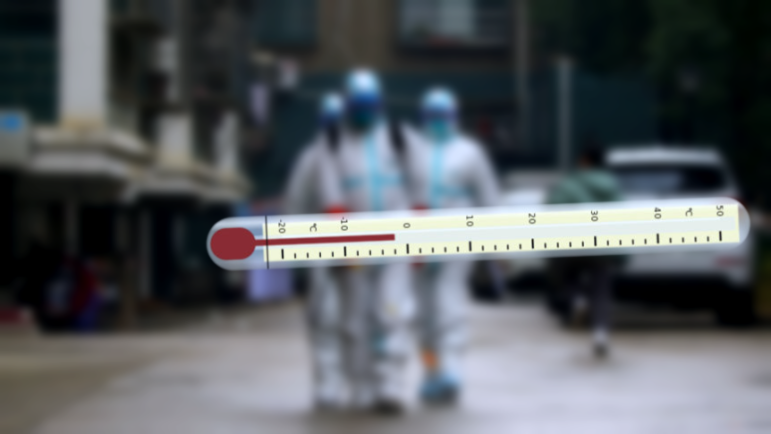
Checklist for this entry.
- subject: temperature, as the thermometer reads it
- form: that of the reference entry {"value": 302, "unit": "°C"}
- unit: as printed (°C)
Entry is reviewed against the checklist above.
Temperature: {"value": -2, "unit": "°C"}
